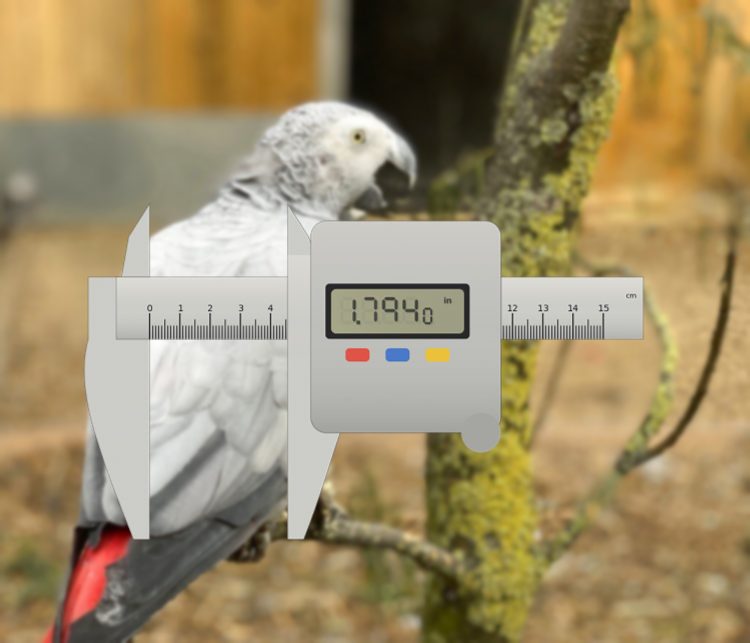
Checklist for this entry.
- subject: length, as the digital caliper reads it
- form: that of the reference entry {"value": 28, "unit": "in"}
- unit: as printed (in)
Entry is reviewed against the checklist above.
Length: {"value": 1.7940, "unit": "in"}
